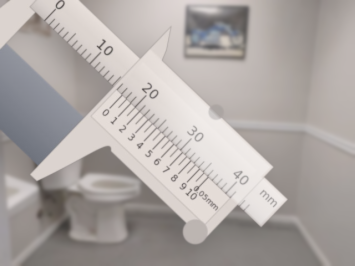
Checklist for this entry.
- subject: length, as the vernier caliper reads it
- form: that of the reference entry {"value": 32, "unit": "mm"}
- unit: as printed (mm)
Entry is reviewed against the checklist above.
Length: {"value": 17.2, "unit": "mm"}
